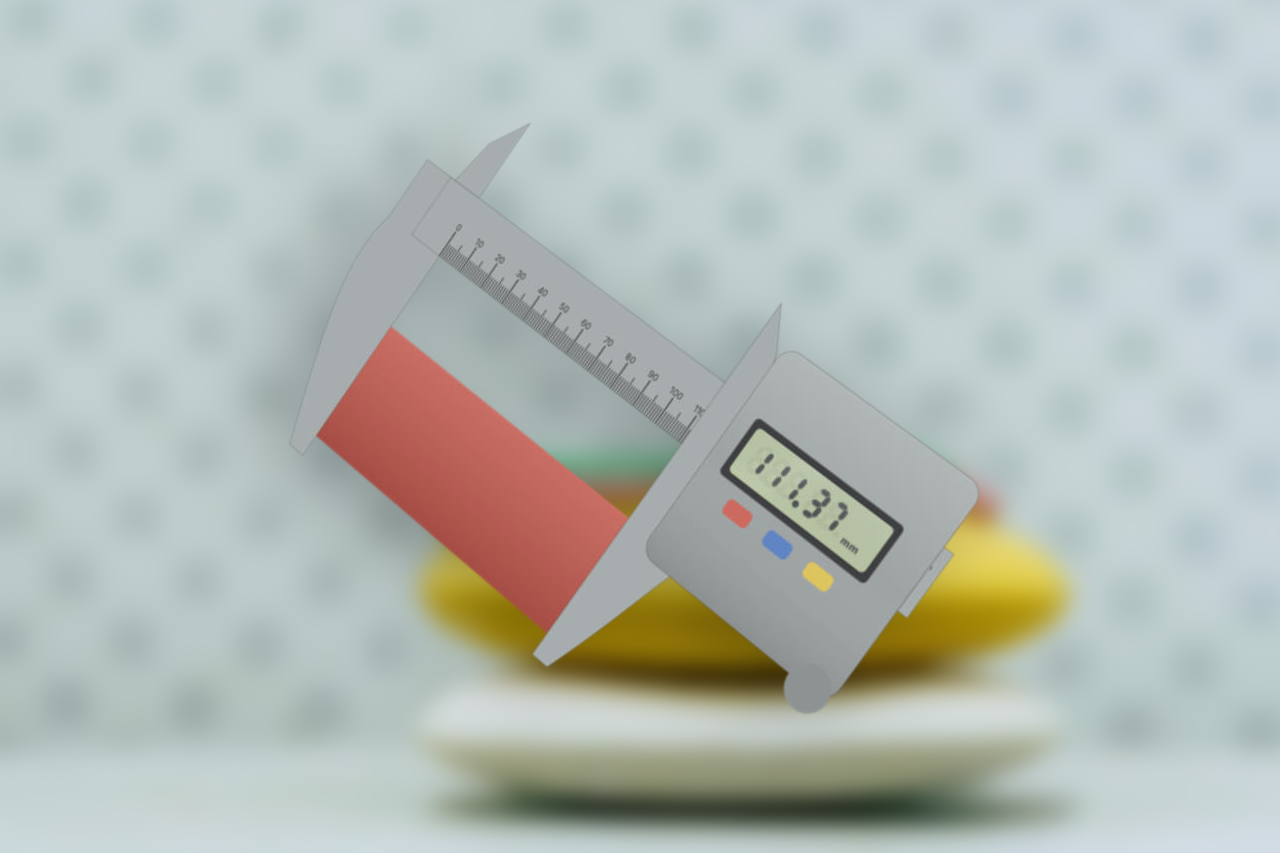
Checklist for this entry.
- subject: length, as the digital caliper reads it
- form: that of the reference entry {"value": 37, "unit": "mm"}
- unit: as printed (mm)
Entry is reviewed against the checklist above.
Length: {"value": 111.37, "unit": "mm"}
